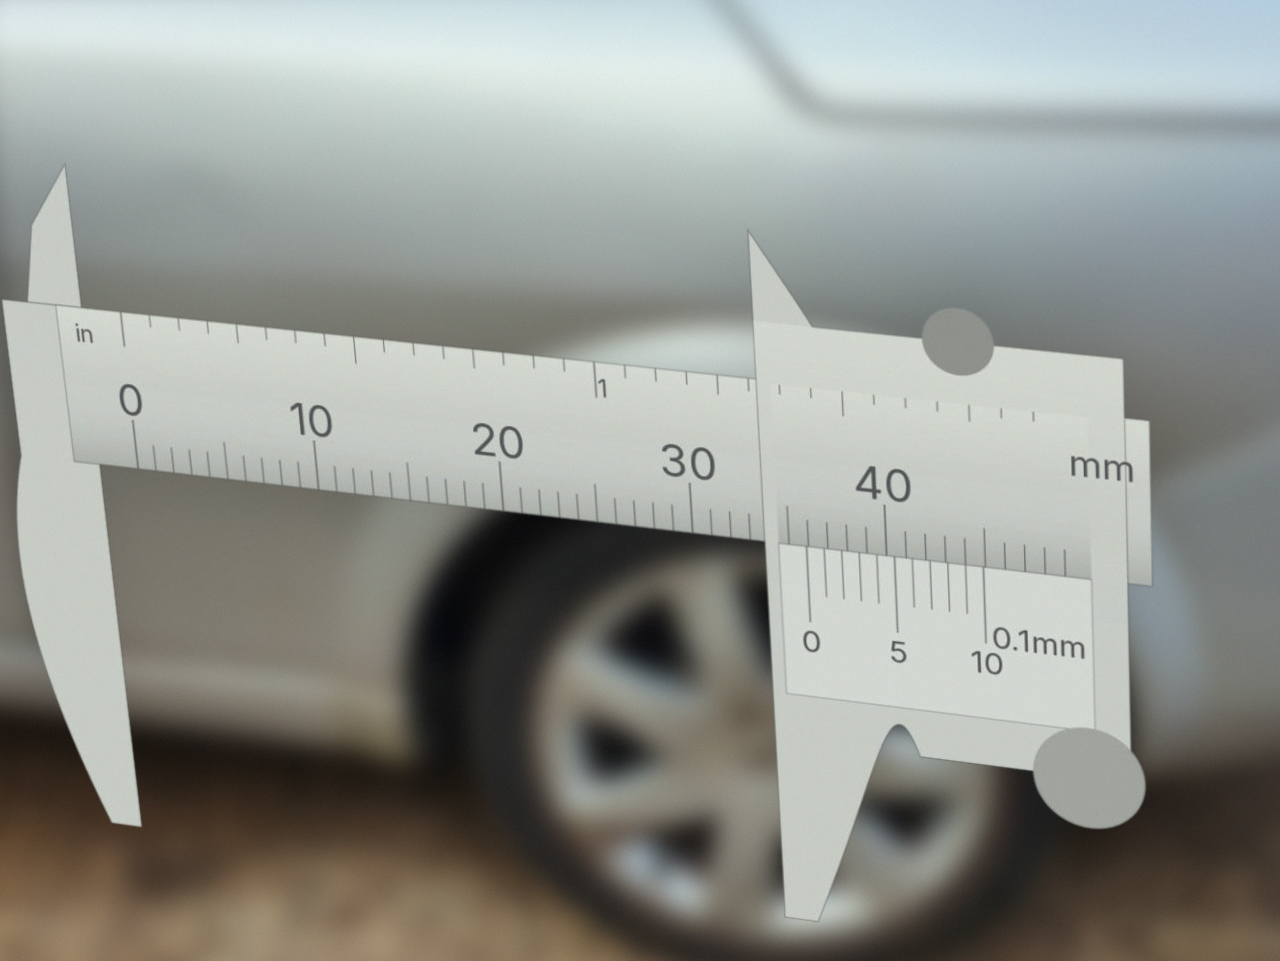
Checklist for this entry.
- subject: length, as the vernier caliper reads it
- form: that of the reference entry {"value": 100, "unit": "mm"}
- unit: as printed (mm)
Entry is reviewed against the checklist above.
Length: {"value": 35.9, "unit": "mm"}
